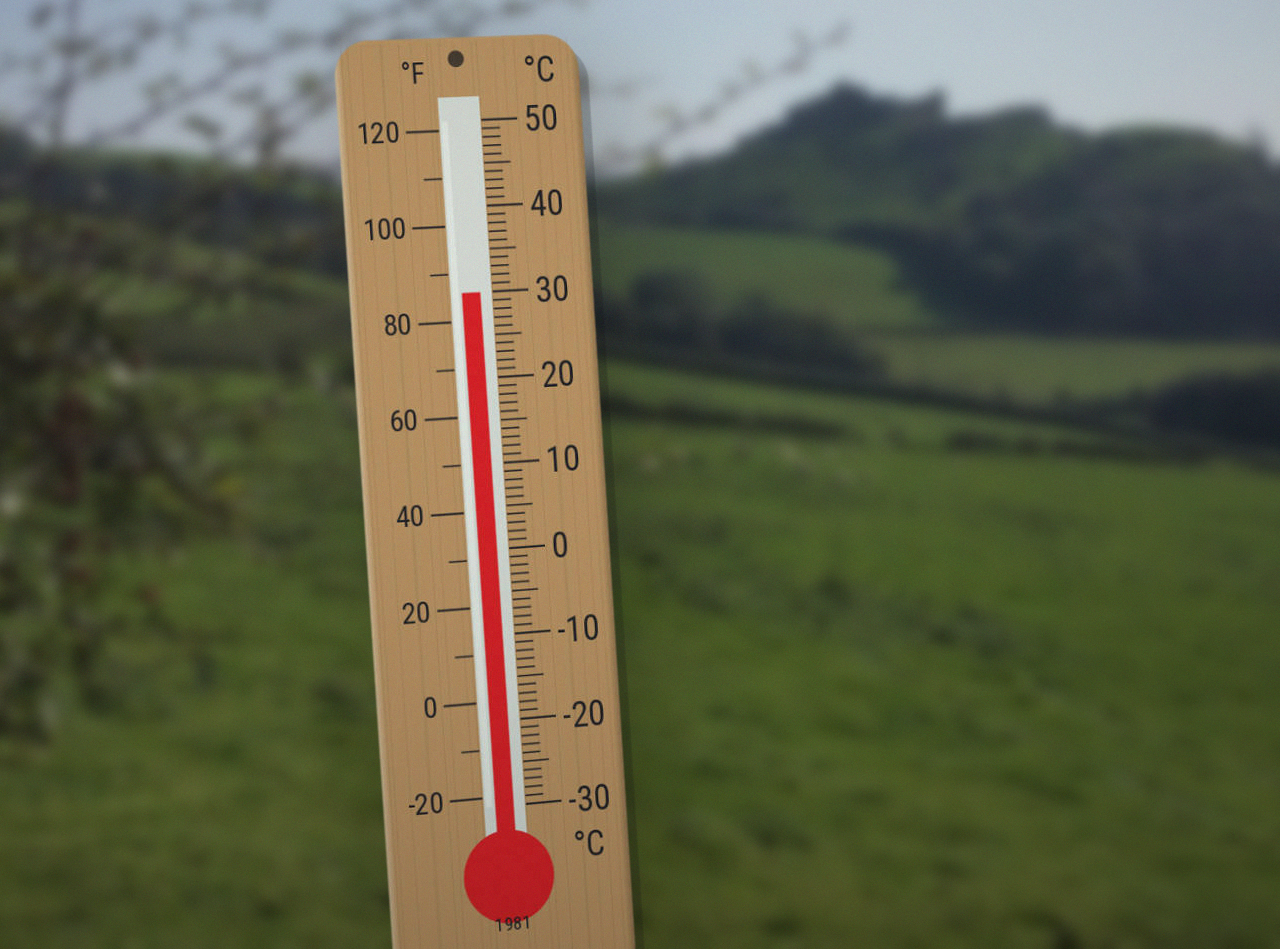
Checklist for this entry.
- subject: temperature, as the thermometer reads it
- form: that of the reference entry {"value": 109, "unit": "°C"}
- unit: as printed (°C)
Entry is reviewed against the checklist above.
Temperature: {"value": 30, "unit": "°C"}
